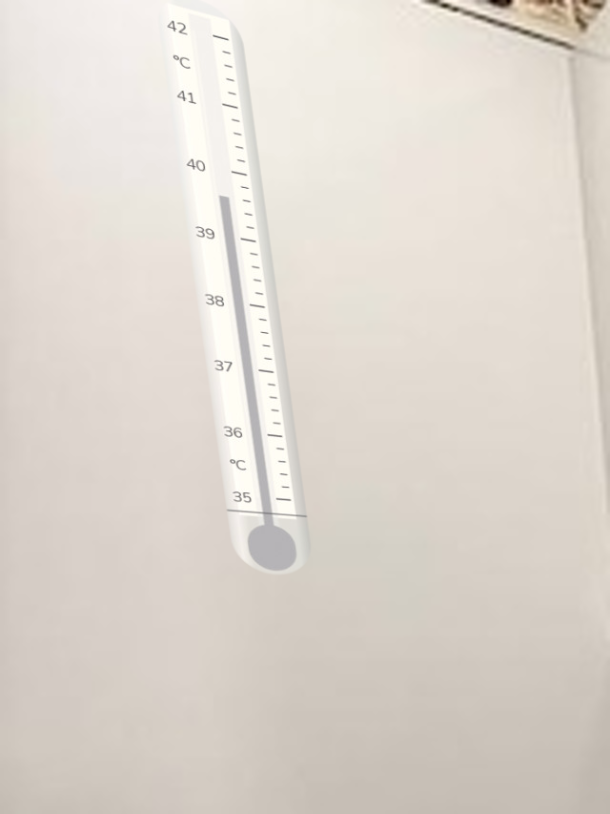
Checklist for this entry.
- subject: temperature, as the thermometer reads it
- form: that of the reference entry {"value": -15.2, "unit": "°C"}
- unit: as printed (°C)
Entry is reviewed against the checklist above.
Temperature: {"value": 39.6, "unit": "°C"}
